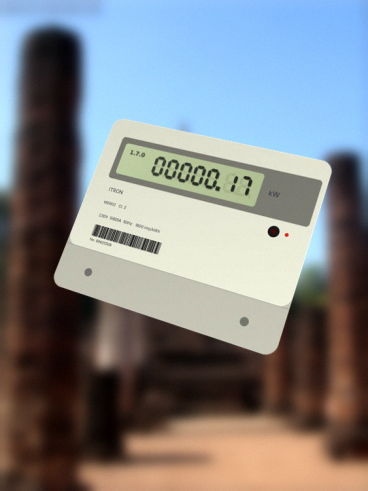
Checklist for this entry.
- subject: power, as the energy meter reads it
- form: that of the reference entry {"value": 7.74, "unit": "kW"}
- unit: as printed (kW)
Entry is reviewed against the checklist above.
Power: {"value": 0.17, "unit": "kW"}
